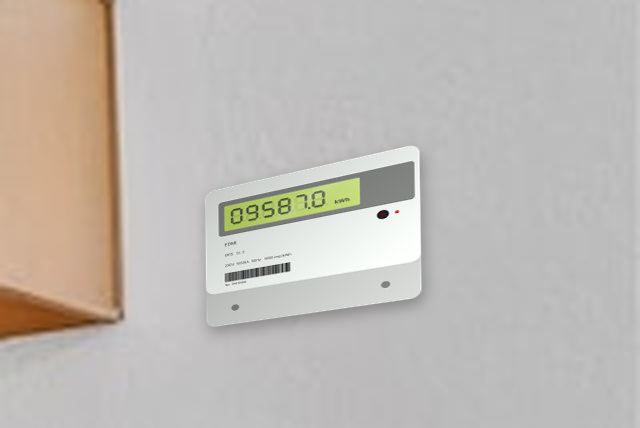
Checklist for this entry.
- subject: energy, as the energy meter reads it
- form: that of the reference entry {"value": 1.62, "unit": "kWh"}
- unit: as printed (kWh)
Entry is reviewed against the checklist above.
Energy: {"value": 9587.0, "unit": "kWh"}
